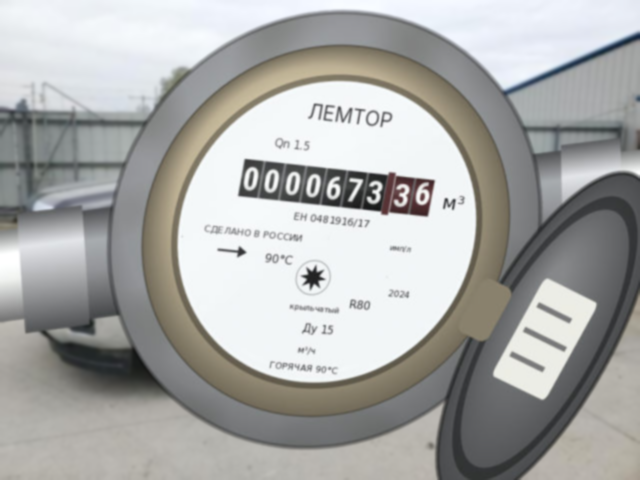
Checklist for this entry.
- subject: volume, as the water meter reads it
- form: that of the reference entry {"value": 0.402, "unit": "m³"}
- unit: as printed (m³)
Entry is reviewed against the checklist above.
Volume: {"value": 673.36, "unit": "m³"}
